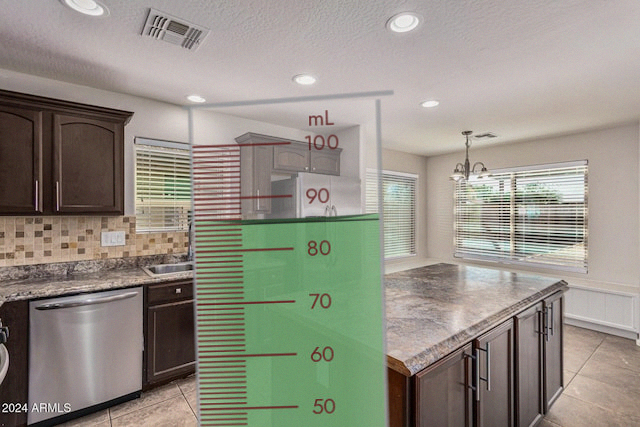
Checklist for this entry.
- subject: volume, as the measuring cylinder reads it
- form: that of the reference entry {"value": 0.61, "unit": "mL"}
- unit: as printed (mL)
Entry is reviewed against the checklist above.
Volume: {"value": 85, "unit": "mL"}
